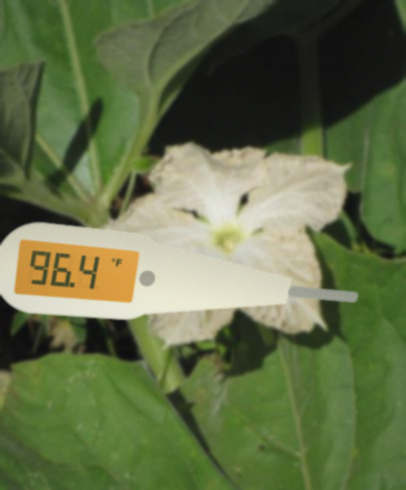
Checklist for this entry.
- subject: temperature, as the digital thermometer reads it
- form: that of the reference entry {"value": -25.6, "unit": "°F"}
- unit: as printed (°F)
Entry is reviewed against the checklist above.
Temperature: {"value": 96.4, "unit": "°F"}
